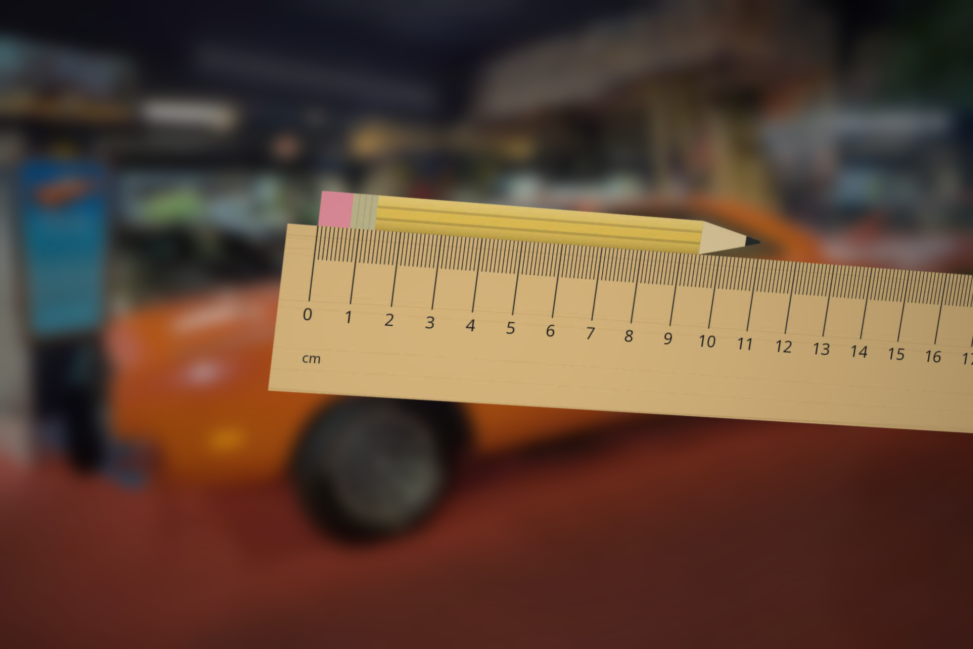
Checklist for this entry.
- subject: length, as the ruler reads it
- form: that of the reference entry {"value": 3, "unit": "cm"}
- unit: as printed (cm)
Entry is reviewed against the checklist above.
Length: {"value": 11, "unit": "cm"}
